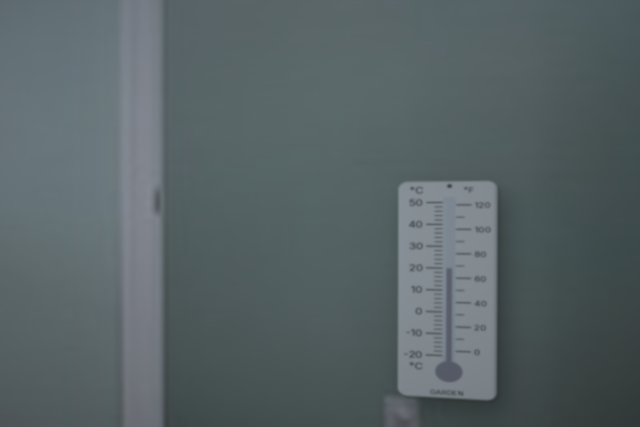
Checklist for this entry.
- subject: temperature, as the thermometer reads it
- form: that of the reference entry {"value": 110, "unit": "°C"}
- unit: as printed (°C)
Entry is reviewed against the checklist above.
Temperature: {"value": 20, "unit": "°C"}
